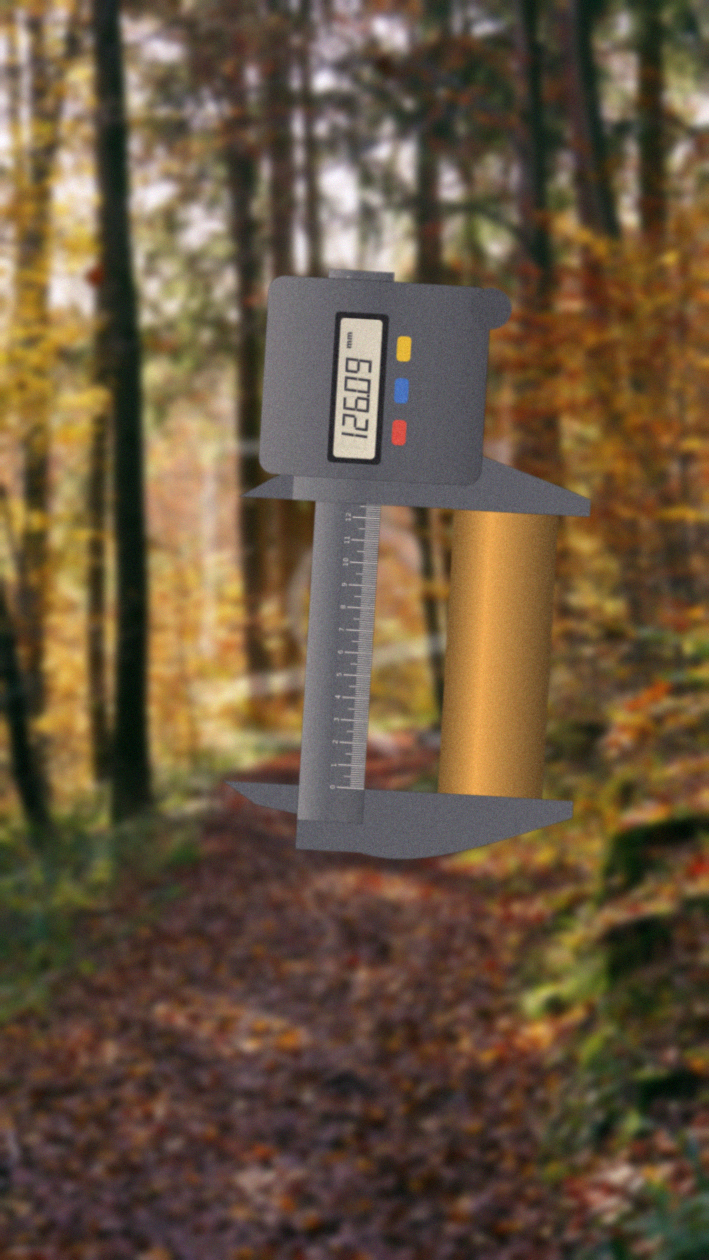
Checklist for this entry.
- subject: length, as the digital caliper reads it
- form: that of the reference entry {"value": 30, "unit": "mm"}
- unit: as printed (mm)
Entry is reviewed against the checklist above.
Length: {"value": 126.09, "unit": "mm"}
